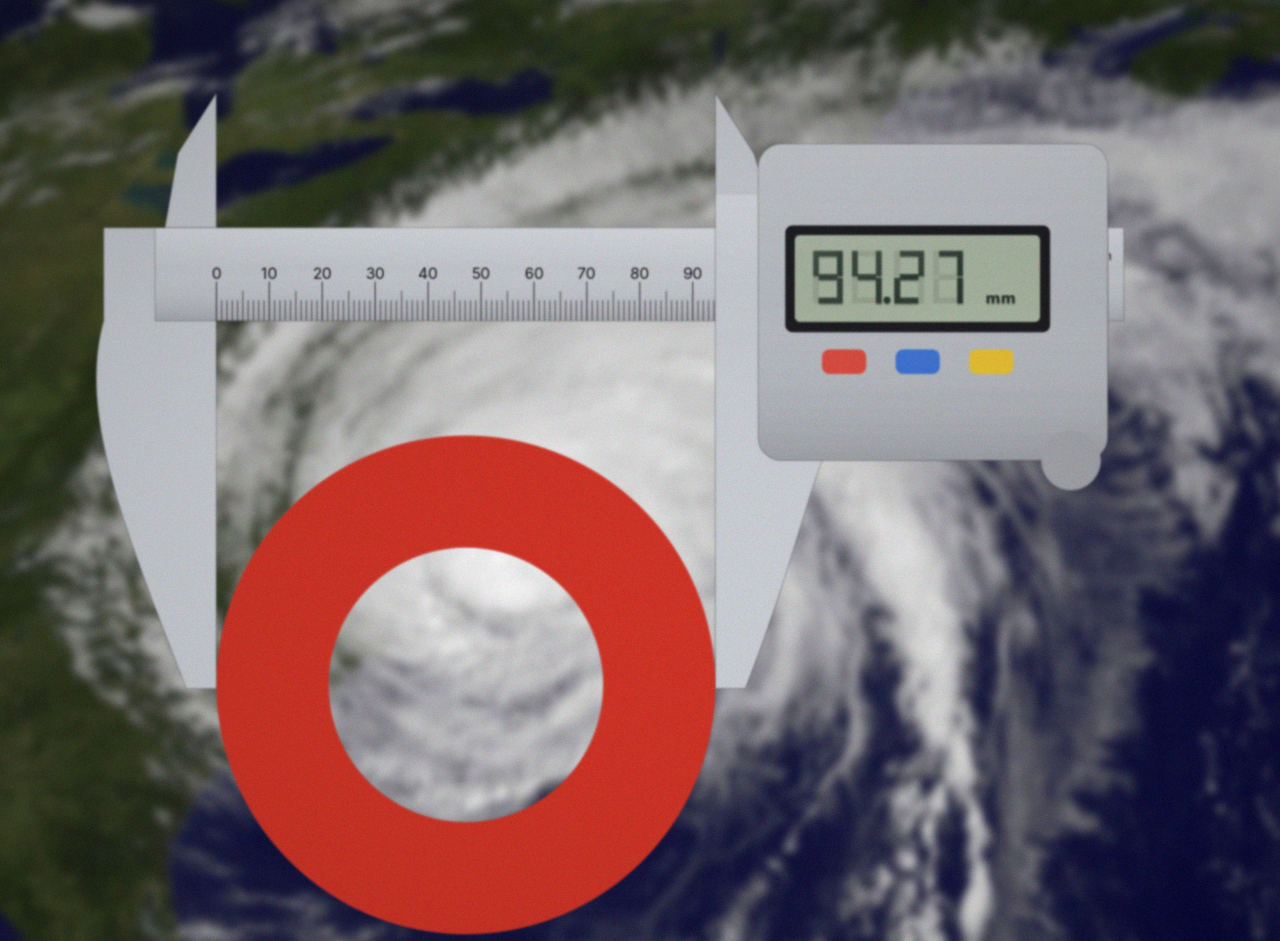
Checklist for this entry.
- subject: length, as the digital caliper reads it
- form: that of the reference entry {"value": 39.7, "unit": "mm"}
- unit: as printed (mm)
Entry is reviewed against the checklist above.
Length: {"value": 94.27, "unit": "mm"}
